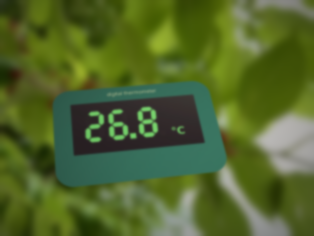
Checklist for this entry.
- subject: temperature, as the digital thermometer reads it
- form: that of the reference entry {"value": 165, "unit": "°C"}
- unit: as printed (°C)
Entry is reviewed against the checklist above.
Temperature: {"value": 26.8, "unit": "°C"}
